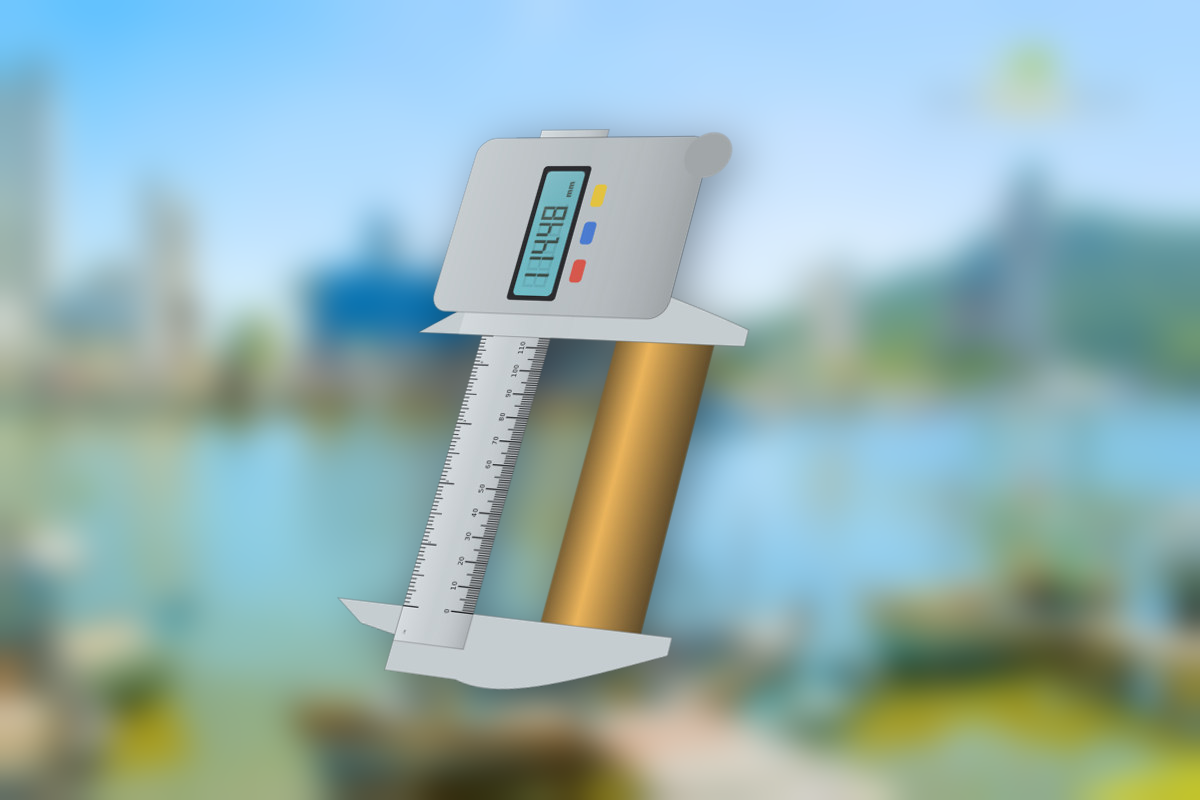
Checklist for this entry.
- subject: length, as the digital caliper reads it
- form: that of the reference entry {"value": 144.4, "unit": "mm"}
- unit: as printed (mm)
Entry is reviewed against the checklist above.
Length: {"value": 114.48, "unit": "mm"}
